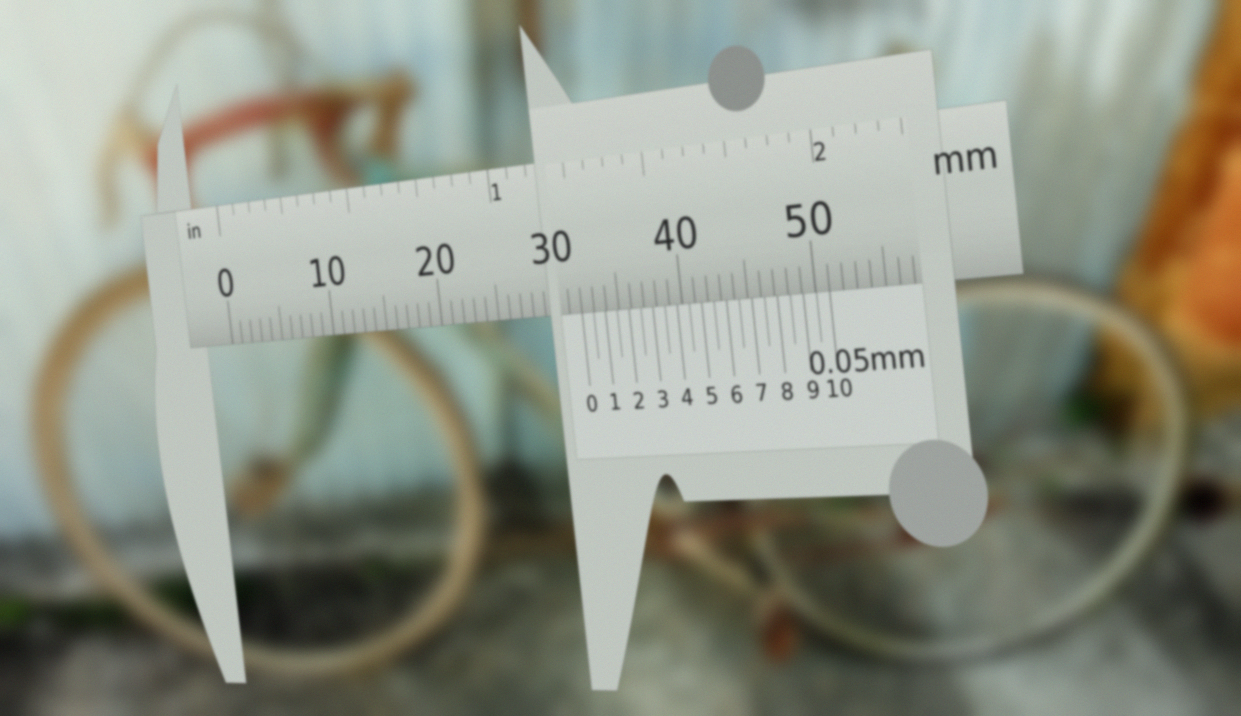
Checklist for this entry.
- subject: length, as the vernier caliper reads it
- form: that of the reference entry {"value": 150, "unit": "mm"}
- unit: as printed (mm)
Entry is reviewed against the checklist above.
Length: {"value": 32.0, "unit": "mm"}
